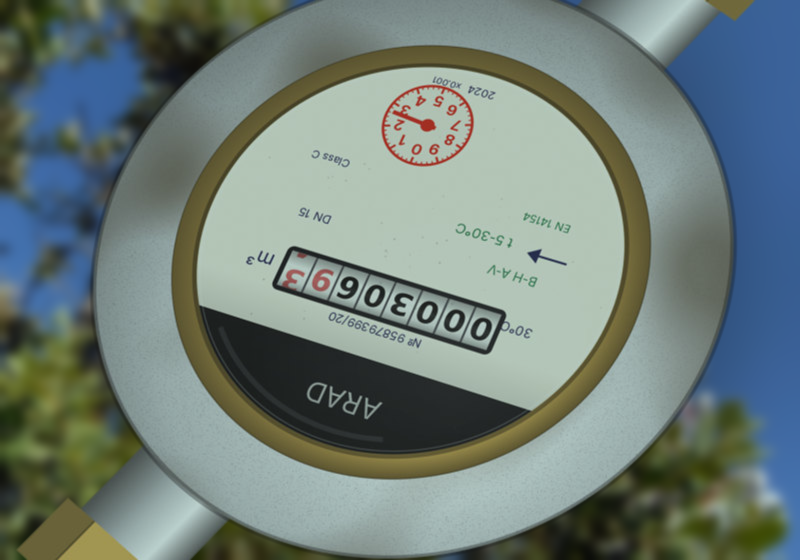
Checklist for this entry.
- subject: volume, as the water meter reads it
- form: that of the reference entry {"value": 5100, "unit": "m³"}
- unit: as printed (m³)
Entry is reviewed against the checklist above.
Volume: {"value": 306.932, "unit": "m³"}
